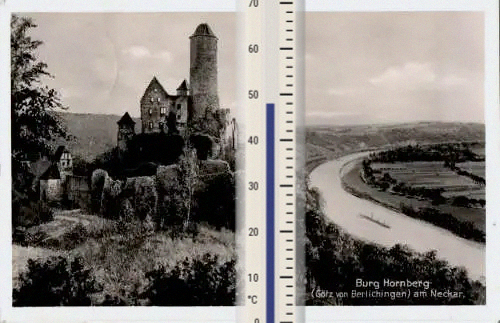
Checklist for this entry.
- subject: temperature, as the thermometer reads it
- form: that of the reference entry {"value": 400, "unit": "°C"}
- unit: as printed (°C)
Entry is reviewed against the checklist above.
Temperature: {"value": 48, "unit": "°C"}
